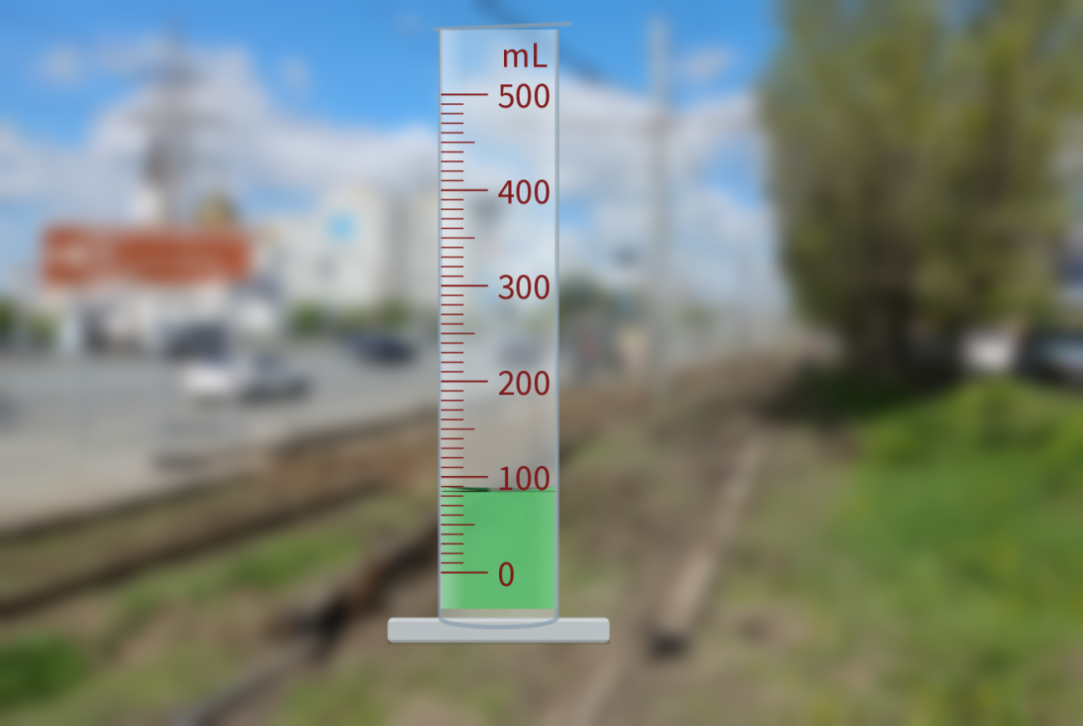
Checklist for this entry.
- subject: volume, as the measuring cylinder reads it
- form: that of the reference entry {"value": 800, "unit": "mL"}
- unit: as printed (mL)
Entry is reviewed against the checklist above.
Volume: {"value": 85, "unit": "mL"}
